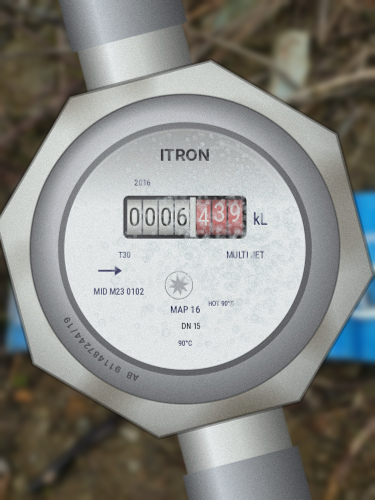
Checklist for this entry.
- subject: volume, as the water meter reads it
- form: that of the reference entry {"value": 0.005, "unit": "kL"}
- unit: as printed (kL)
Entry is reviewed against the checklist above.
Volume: {"value": 6.439, "unit": "kL"}
